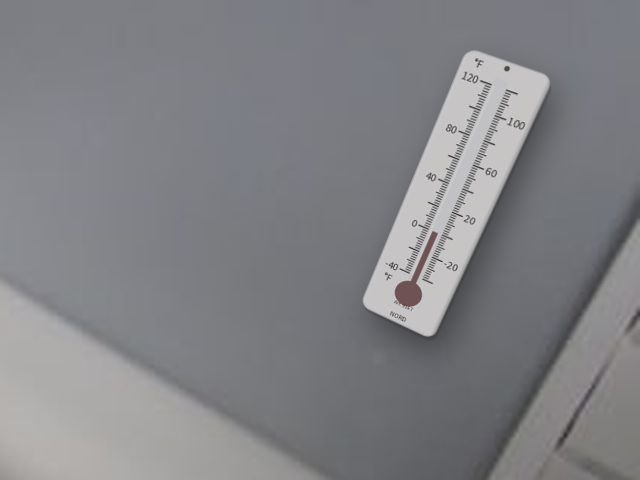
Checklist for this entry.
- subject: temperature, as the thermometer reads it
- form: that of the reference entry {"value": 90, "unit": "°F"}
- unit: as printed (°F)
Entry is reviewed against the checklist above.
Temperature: {"value": 0, "unit": "°F"}
